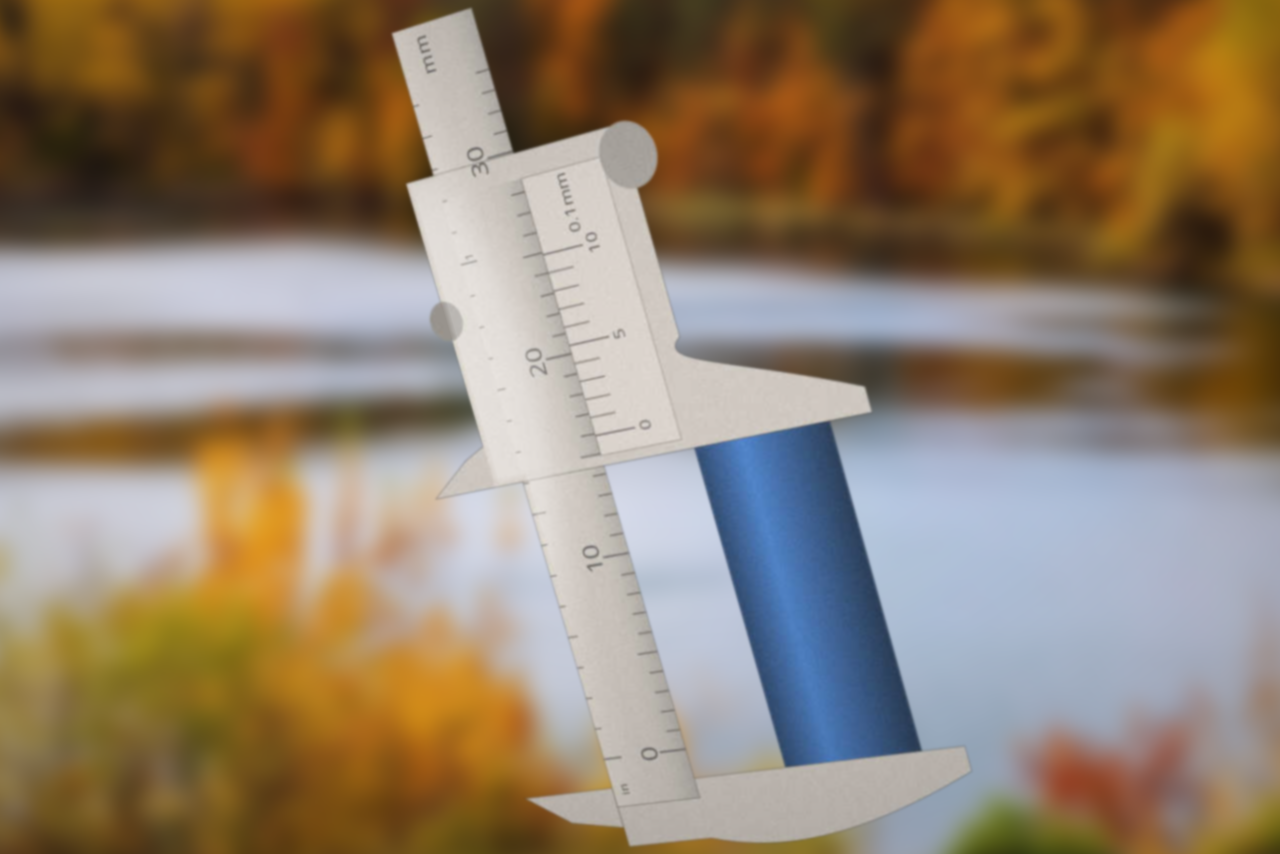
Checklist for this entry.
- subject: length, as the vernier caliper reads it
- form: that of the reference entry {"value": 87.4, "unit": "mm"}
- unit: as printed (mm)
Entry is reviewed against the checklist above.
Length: {"value": 15.9, "unit": "mm"}
